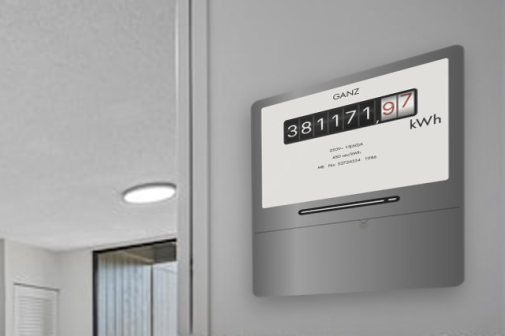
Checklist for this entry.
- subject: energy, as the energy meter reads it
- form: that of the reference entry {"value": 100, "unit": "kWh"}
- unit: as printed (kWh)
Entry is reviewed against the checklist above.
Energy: {"value": 381171.97, "unit": "kWh"}
